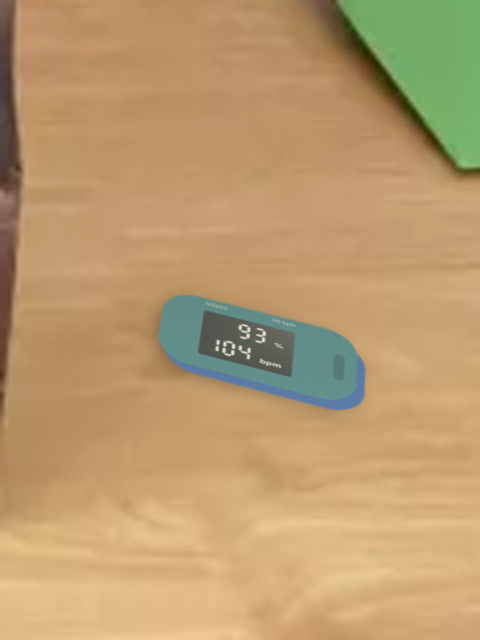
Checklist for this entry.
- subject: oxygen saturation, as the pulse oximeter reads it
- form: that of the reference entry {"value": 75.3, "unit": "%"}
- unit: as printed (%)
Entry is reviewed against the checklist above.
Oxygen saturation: {"value": 93, "unit": "%"}
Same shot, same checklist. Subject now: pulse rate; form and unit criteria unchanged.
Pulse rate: {"value": 104, "unit": "bpm"}
